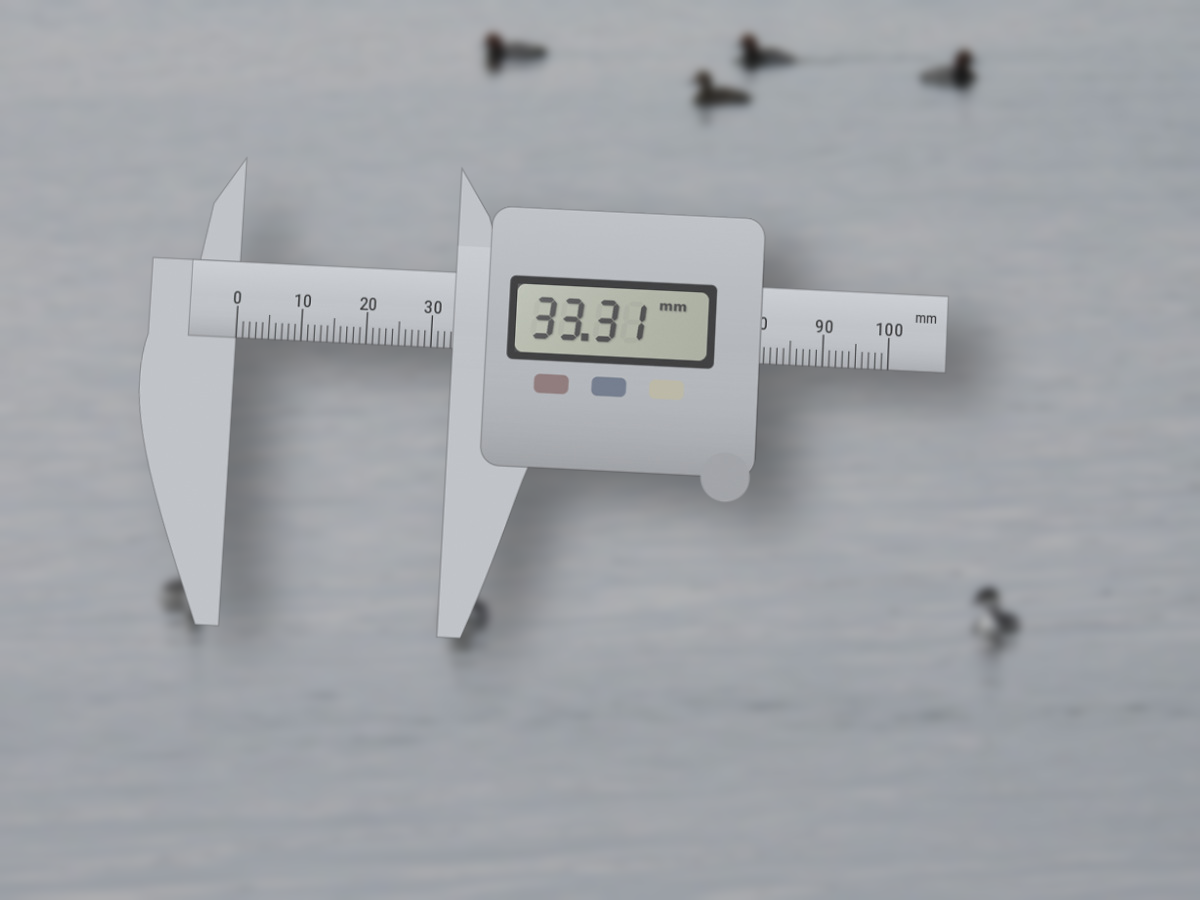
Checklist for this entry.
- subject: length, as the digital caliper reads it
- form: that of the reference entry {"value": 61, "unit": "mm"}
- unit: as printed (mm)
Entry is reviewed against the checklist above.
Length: {"value": 33.31, "unit": "mm"}
